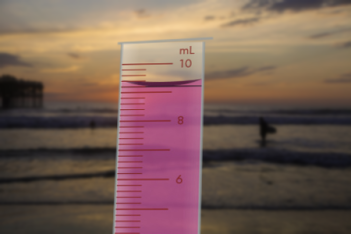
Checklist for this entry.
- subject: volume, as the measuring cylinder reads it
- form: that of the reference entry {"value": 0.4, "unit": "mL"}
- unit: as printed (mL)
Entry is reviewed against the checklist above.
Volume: {"value": 9.2, "unit": "mL"}
